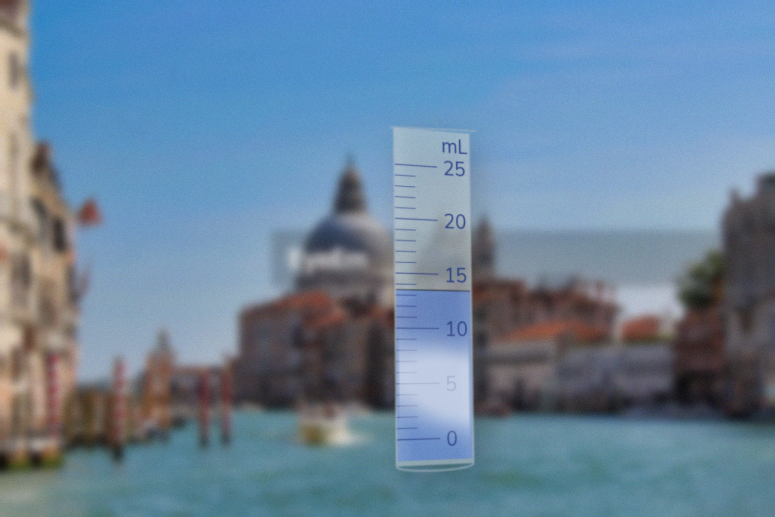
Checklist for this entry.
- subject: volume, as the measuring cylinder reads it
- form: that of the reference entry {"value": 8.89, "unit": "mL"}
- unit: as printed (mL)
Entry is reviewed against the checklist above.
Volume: {"value": 13.5, "unit": "mL"}
